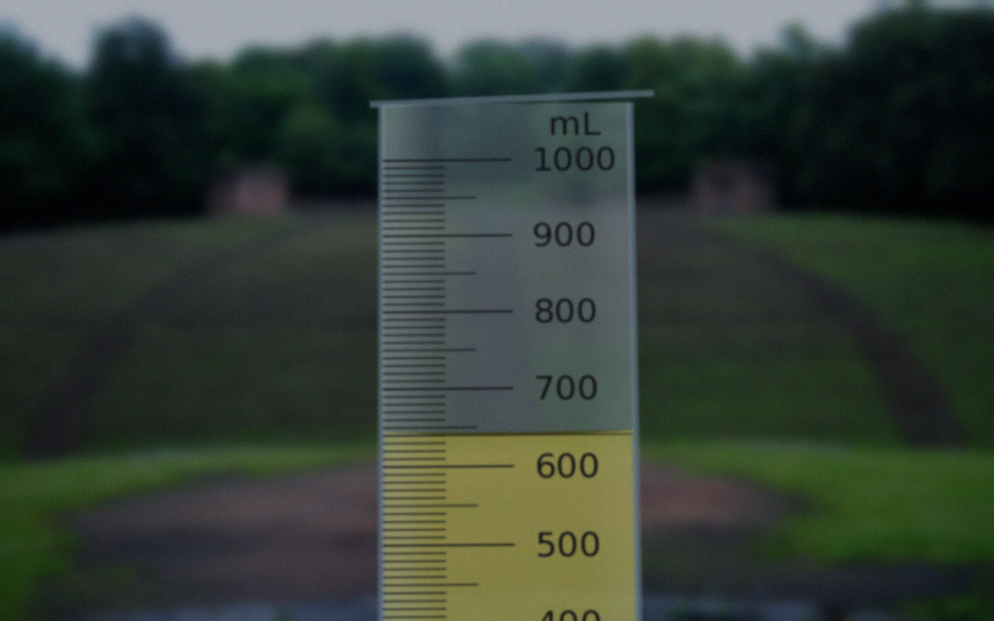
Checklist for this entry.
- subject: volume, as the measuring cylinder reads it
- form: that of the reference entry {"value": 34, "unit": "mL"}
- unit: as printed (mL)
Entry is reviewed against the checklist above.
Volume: {"value": 640, "unit": "mL"}
